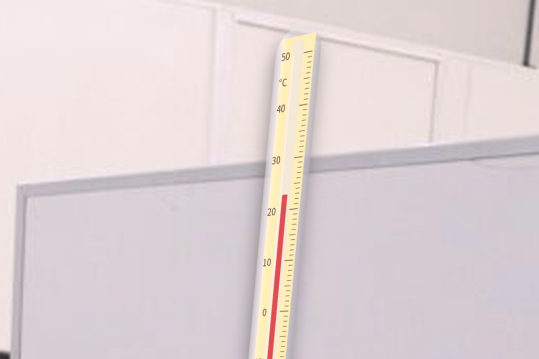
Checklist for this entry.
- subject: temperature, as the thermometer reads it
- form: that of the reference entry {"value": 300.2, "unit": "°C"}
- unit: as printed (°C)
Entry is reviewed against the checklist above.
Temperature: {"value": 23, "unit": "°C"}
